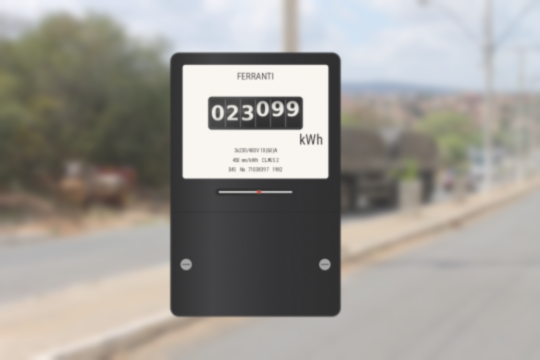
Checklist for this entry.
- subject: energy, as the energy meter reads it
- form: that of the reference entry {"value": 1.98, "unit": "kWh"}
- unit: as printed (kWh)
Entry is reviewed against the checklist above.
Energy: {"value": 23099, "unit": "kWh"}
